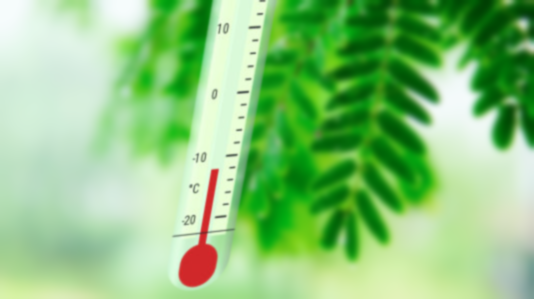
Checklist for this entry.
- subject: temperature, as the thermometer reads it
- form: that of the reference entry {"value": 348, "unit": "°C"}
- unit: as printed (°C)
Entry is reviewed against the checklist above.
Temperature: {"value": -12, "unit": "°C"}
